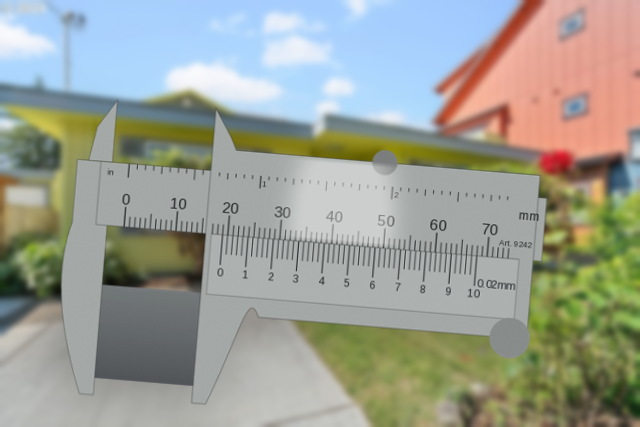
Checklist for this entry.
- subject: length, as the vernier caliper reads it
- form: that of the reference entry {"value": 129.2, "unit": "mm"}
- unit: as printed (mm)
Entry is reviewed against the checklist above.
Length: {"value": 19.0, "unit": "mm"}
